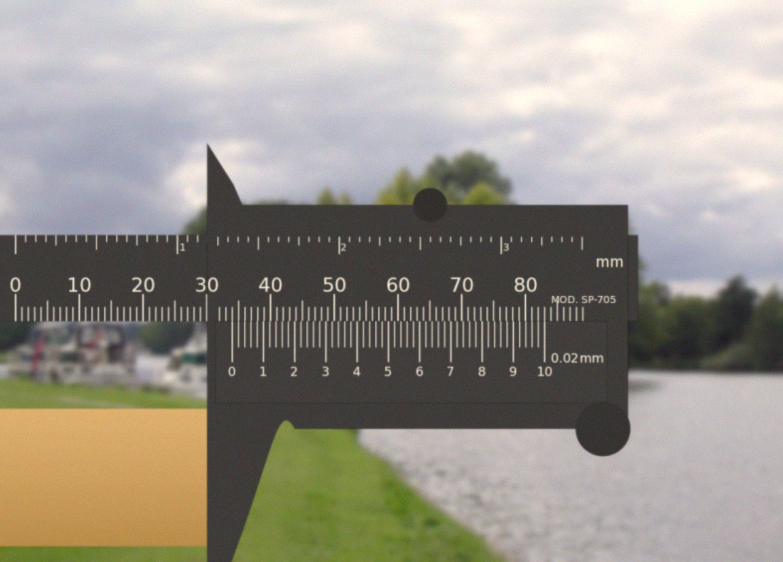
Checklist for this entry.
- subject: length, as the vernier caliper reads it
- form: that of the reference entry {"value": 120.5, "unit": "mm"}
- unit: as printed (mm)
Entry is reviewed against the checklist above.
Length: {"value": 34.0, "unit": "mm"}
